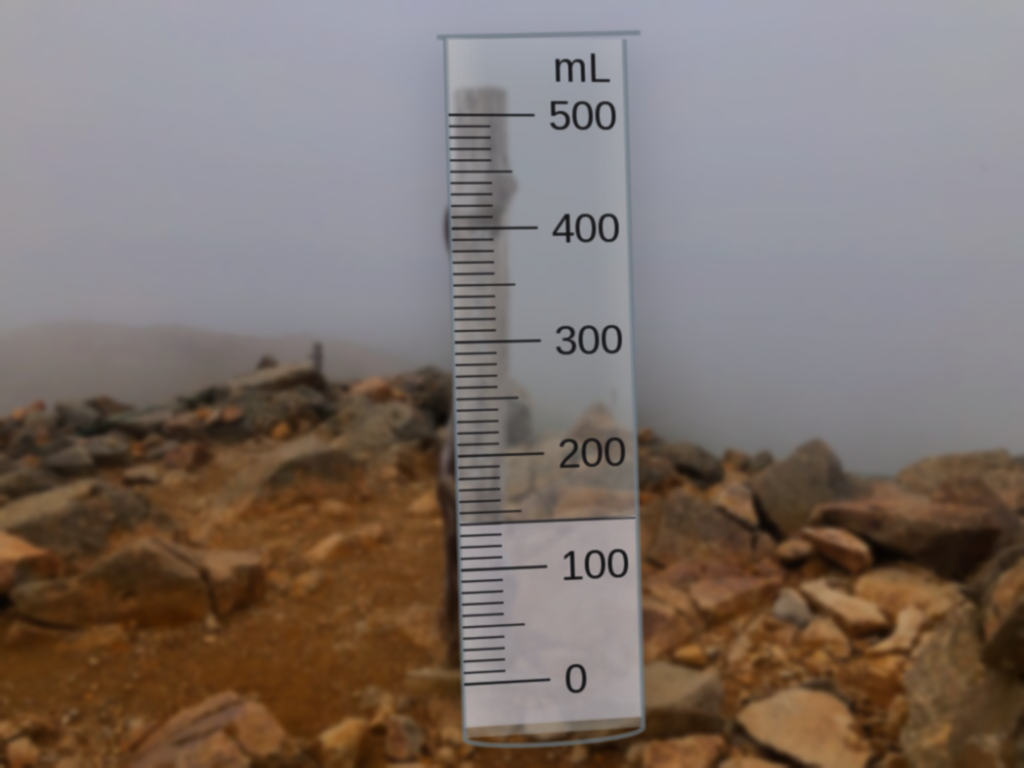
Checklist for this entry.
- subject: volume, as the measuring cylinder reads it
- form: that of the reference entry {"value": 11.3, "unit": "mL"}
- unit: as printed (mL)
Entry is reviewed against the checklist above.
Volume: {"value": 140, "unit": "mL"}
